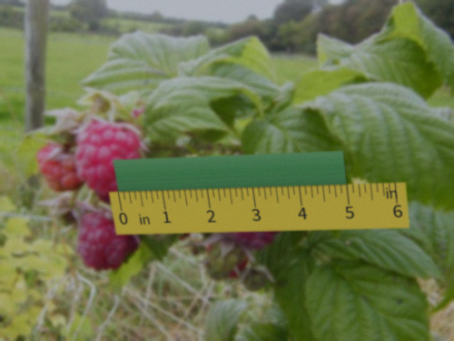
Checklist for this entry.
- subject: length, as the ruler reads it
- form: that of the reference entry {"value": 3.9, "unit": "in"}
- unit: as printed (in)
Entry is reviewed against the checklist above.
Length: {"value": 5, "unit": "in"}
